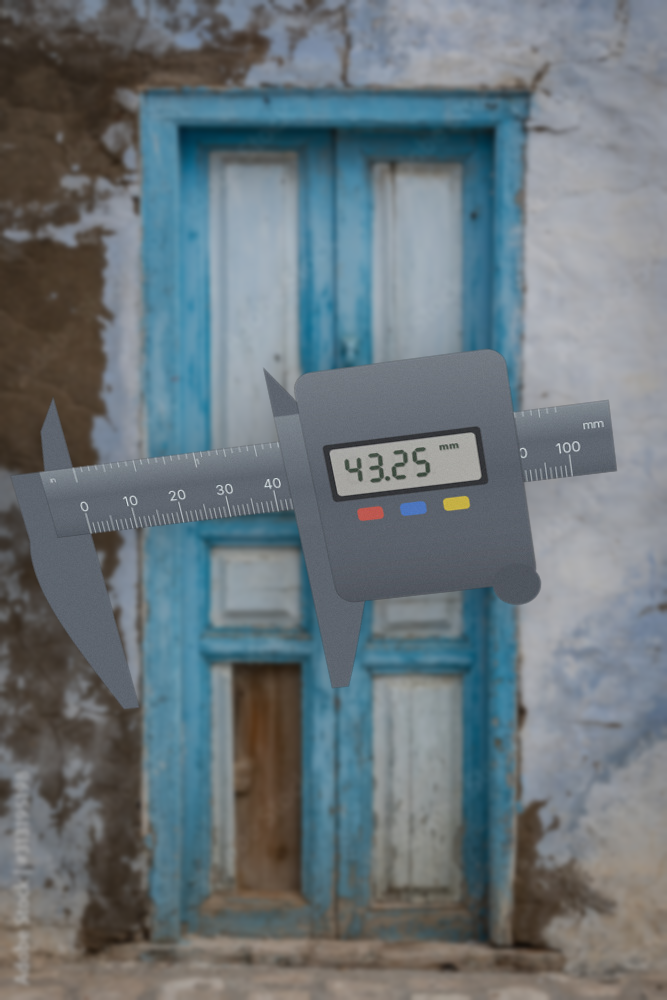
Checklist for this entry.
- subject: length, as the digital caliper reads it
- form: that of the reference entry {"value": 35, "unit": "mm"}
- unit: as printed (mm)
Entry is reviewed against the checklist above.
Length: {"value": 43.25, "unit": "mm"}
